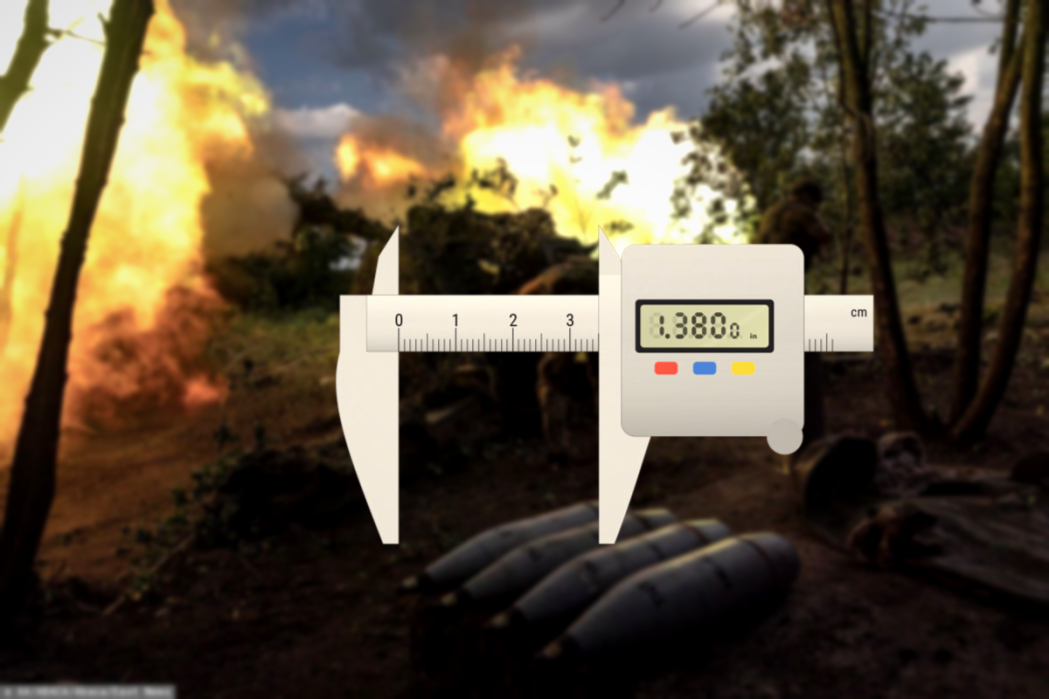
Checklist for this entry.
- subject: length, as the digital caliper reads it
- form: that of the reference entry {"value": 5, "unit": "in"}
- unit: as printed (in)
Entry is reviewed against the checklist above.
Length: {"value": 1.3800, "unit": "in"}
